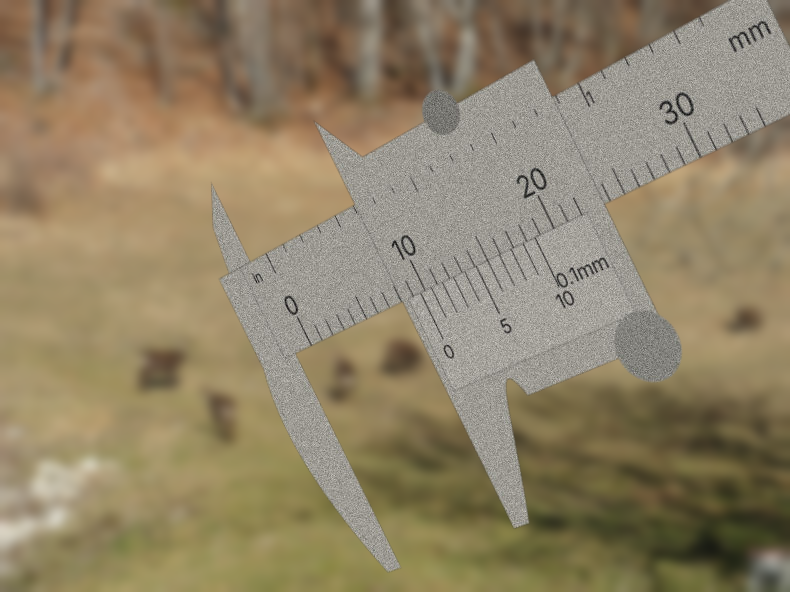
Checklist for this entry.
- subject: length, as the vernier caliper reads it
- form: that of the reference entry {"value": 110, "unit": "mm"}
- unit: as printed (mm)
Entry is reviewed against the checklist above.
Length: {"value": 9.6, "unit": "mm"}
